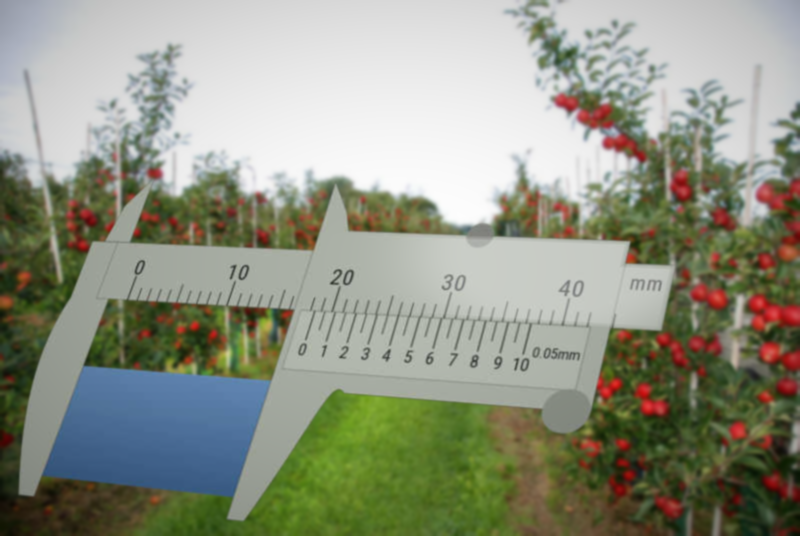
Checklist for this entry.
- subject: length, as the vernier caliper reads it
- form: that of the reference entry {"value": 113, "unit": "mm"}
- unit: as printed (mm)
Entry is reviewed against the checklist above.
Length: {"value": 18.4, "unit": "mm"}
